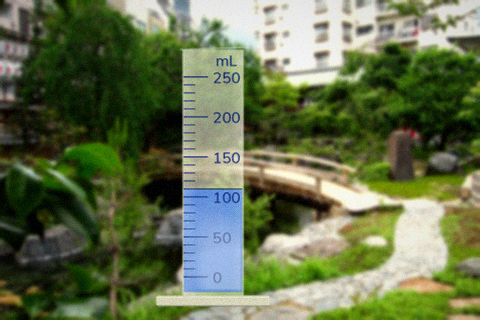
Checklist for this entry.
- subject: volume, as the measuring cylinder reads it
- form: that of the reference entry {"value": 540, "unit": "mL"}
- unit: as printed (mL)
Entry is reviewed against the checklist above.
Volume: {"value": 110, "unit": "mL"}
